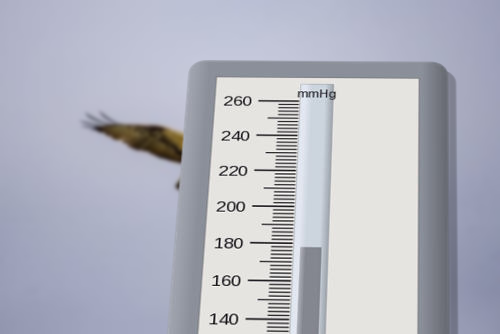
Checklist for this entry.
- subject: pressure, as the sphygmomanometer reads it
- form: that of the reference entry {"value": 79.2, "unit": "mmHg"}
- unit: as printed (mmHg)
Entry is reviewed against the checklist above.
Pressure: {"value": 178, "unit": "mmHg"}
